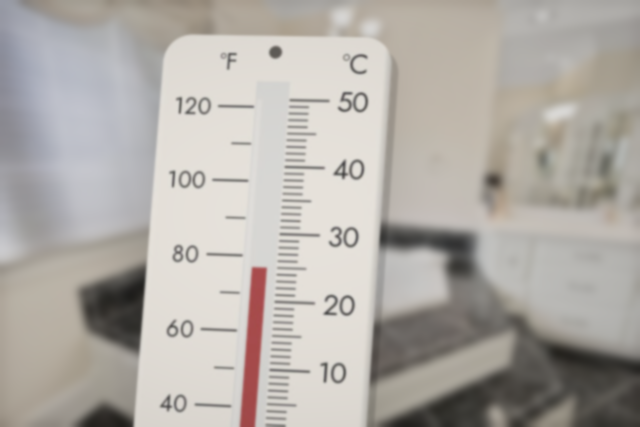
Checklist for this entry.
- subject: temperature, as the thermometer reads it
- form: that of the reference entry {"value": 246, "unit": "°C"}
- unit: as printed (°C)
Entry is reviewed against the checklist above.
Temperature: {"value": 25, "unit": "°C"}
